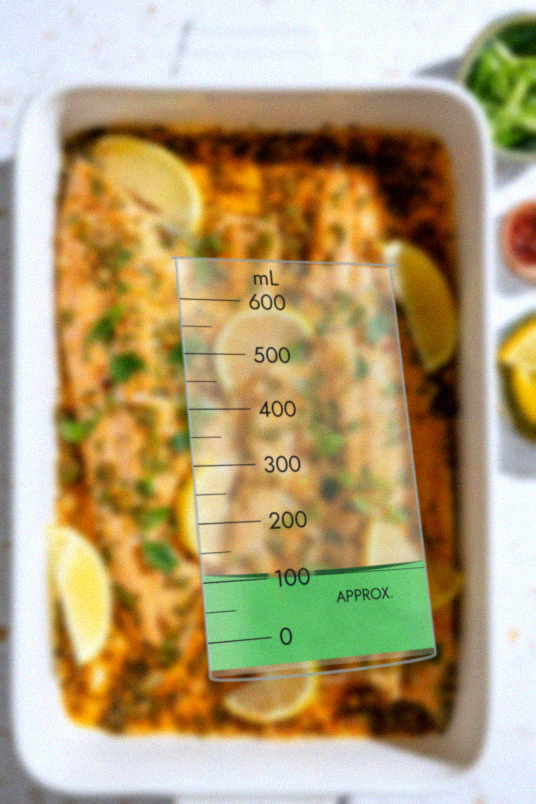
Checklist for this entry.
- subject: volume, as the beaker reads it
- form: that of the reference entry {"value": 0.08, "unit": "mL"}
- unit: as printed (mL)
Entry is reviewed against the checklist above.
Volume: {"value": 100, "unit": "mL"}
